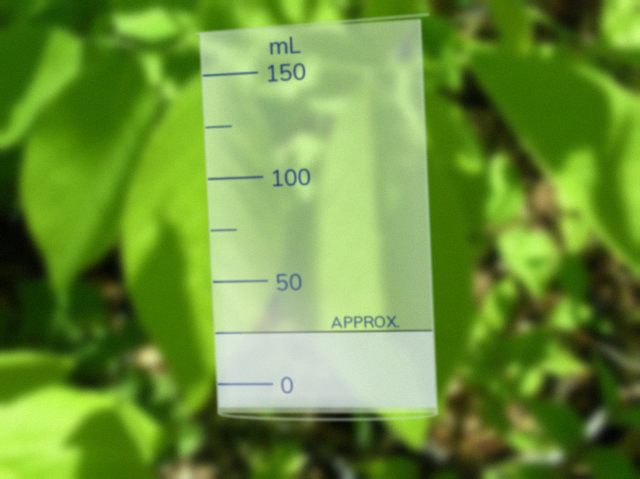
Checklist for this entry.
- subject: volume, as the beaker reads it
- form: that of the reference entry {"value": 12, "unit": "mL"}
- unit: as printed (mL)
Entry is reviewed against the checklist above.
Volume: {"value": 25, "unit": "mL"}
